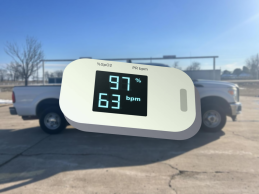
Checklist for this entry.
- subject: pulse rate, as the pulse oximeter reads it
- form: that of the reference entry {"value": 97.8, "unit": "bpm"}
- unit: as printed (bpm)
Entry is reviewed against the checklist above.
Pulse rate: {"value": 63, "unit": "bpm"}
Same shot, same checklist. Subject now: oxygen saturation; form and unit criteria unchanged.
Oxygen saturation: {"value": 97, "unit": "%"}
